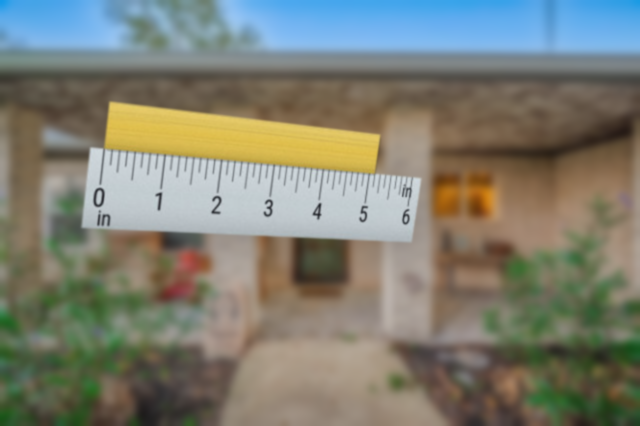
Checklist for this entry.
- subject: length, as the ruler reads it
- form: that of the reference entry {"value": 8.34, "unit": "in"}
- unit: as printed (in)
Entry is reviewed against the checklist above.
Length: {"value": 5.125, "unit": "in"}
